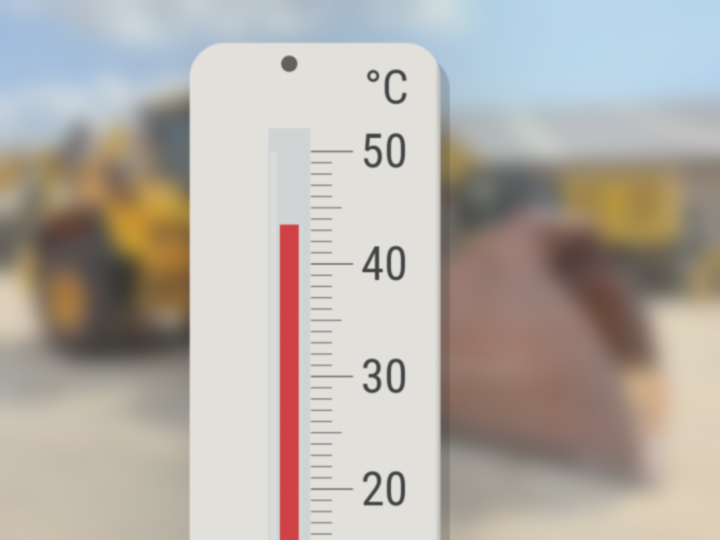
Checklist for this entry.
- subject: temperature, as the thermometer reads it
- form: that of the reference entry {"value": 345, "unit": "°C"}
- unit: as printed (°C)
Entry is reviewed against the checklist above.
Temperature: {"value": 43.5, "unit": "°C"}
